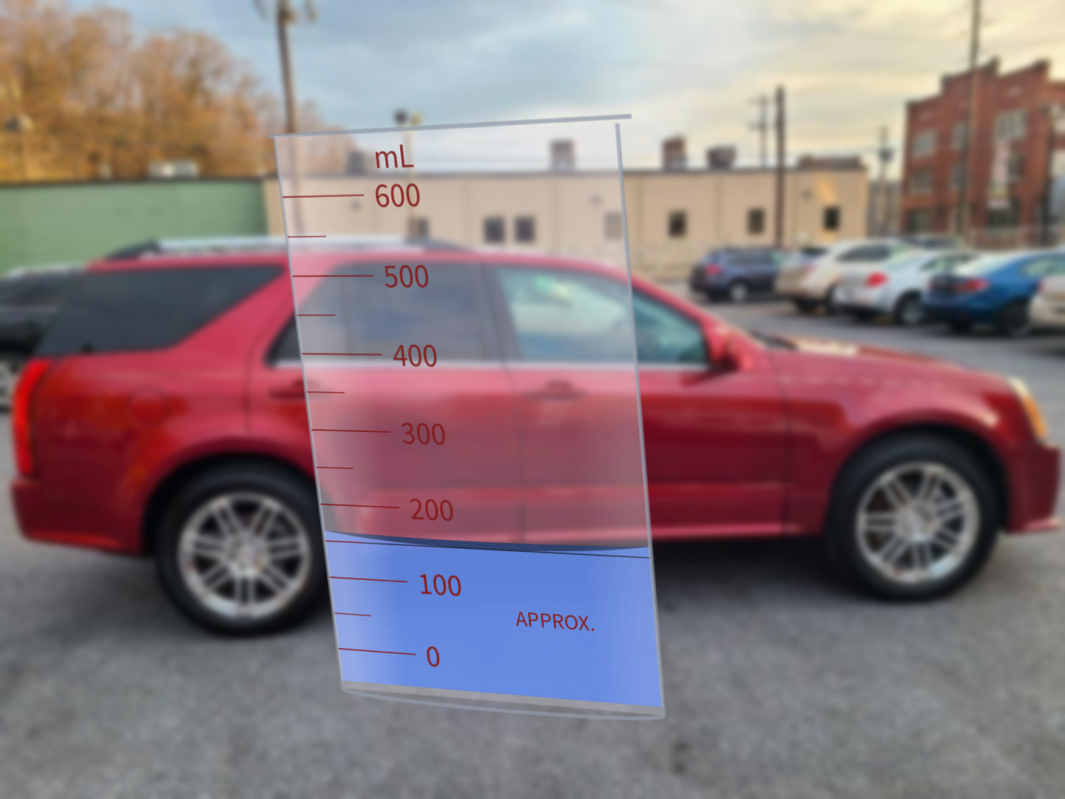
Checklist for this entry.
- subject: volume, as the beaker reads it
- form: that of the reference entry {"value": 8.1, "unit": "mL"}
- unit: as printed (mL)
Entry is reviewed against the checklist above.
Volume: {"value": 150, "unit": "mL"}
